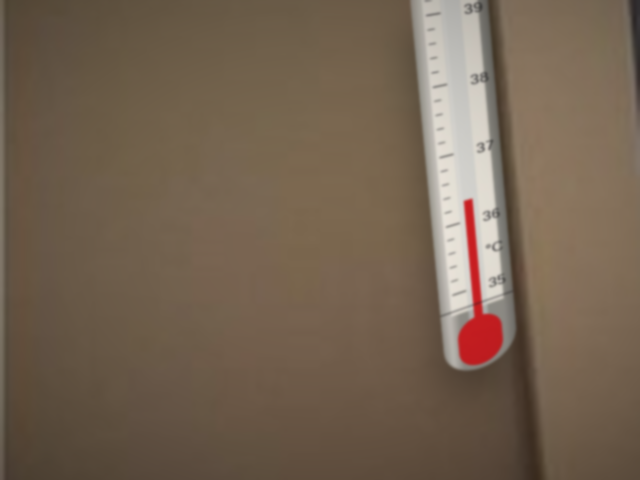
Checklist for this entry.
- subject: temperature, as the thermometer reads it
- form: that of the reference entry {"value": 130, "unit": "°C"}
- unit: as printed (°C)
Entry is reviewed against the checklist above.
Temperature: {"value": 36.3, "unit": "°C"}
